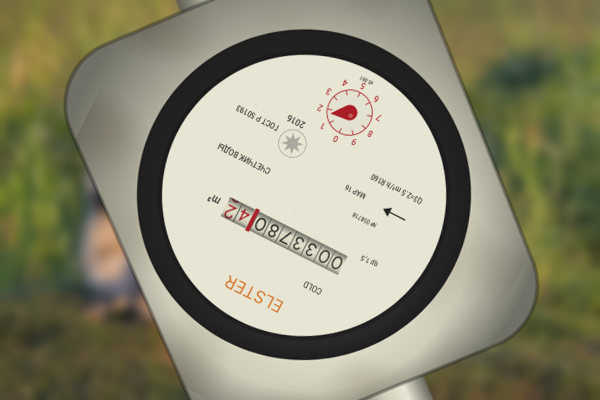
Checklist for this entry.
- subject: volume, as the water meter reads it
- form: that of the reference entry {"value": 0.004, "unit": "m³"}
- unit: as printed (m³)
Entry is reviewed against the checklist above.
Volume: {"value": 33780.421, "unit": "m³"}
